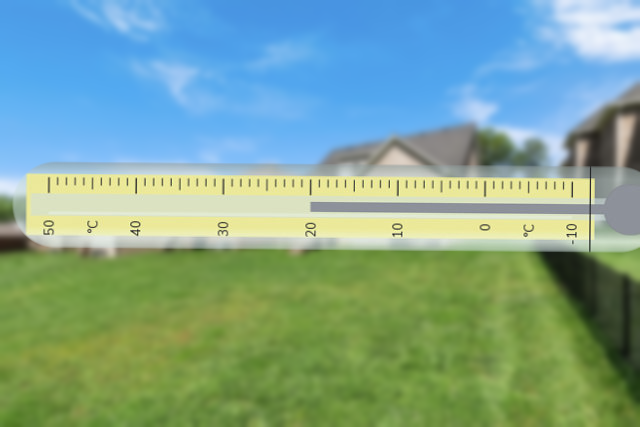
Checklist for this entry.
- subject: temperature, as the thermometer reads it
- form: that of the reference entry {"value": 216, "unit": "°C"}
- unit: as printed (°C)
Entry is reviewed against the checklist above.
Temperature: {"value": 20, "unit": "°C"}
